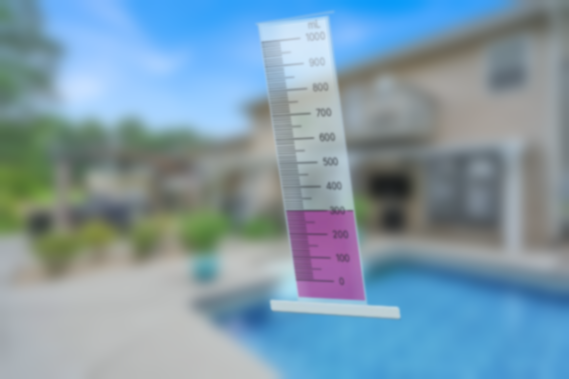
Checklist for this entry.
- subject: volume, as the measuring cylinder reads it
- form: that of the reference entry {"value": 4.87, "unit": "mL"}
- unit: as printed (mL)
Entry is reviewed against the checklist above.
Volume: {"value": 300, "unit": "mL"}
